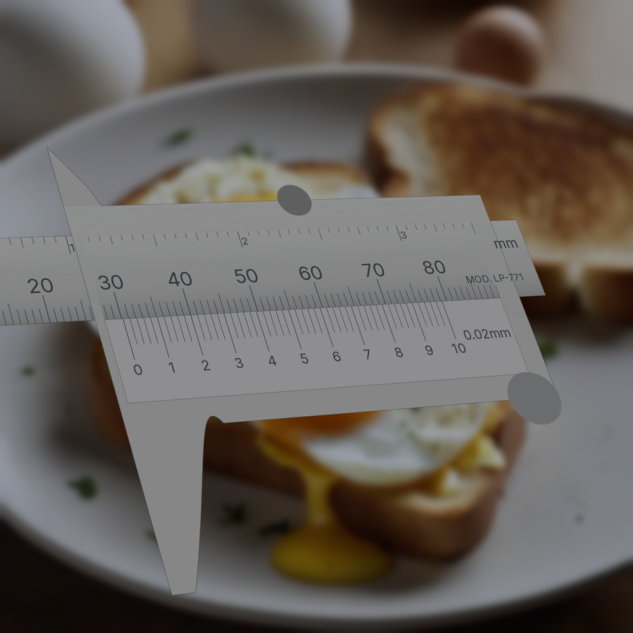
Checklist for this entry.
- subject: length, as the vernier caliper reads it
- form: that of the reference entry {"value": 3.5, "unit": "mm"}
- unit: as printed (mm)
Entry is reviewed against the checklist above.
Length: {"value": 30.2, "unit": "mm"}
